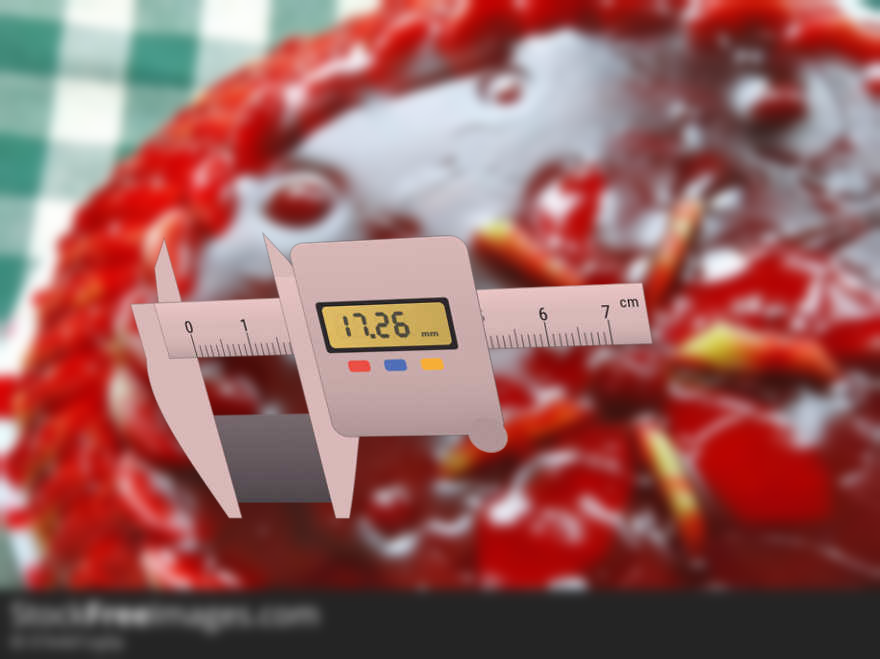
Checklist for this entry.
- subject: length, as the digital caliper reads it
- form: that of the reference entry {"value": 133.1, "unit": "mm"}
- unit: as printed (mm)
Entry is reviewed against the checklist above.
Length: {"value": 17.26, "unit": "mm"}
